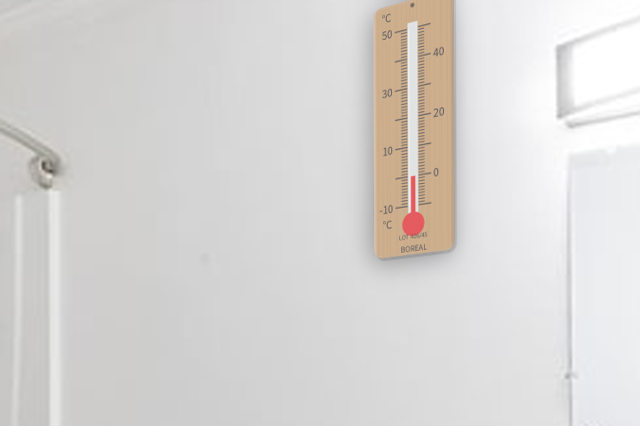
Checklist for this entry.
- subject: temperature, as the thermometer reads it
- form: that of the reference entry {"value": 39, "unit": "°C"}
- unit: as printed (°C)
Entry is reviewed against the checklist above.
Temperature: {"value": 0, "unit": "°C"}
